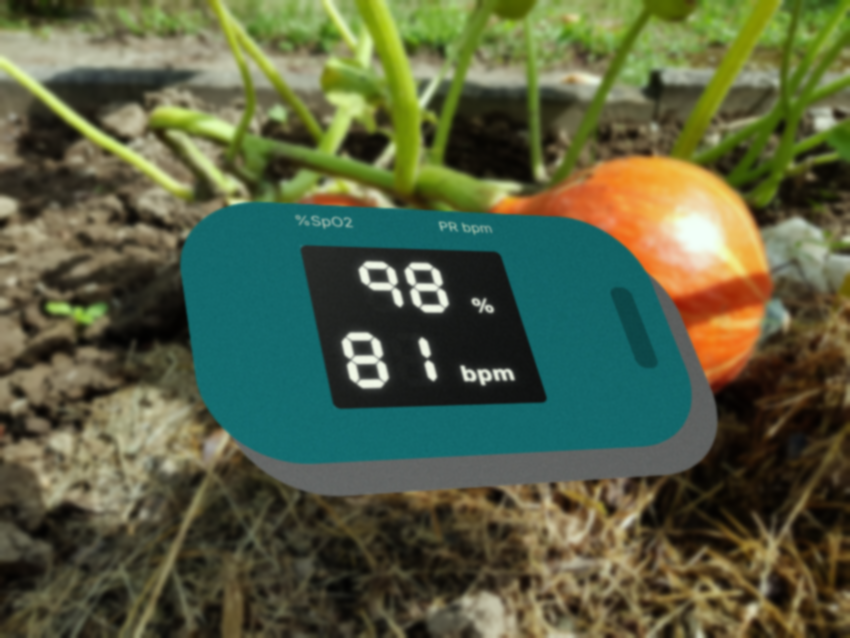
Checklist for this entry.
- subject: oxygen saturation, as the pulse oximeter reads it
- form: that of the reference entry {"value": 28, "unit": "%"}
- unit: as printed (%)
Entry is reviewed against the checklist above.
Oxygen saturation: {"value": 98, "unit": "%"}
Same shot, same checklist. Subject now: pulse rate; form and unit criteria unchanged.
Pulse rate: {"value": 81, "unit": "bpm"}
